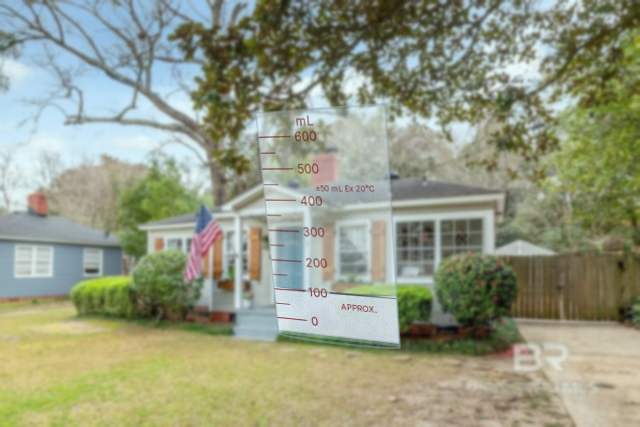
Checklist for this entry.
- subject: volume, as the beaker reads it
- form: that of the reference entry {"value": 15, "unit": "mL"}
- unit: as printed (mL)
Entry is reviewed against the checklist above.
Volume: {"value": 100, "unit": "mL"}
